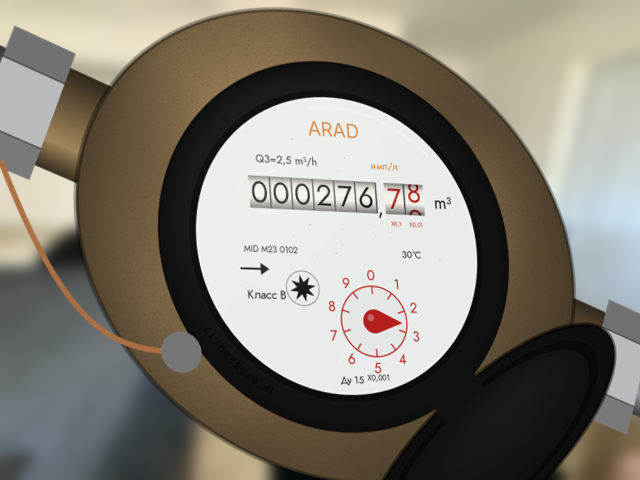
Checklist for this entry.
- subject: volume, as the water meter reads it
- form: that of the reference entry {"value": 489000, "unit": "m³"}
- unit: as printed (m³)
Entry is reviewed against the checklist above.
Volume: {"value": 276.782, "unit": "m³"}
